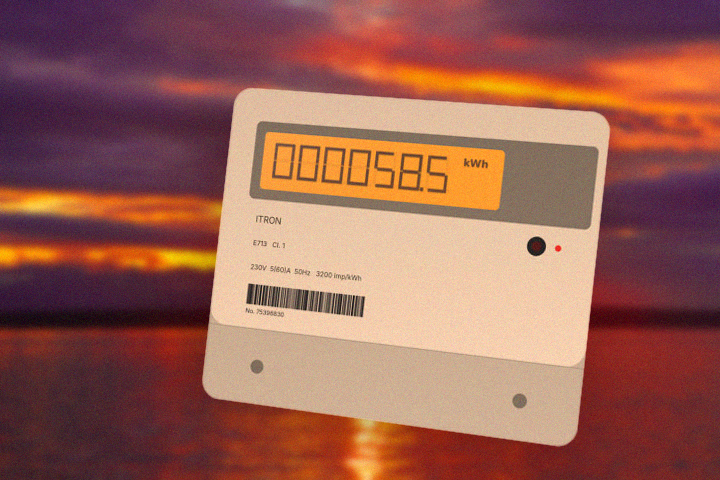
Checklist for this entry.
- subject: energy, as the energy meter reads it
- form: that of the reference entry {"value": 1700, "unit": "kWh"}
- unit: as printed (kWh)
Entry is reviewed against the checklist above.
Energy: {"value": 58.5, "unit": "kWh"}
